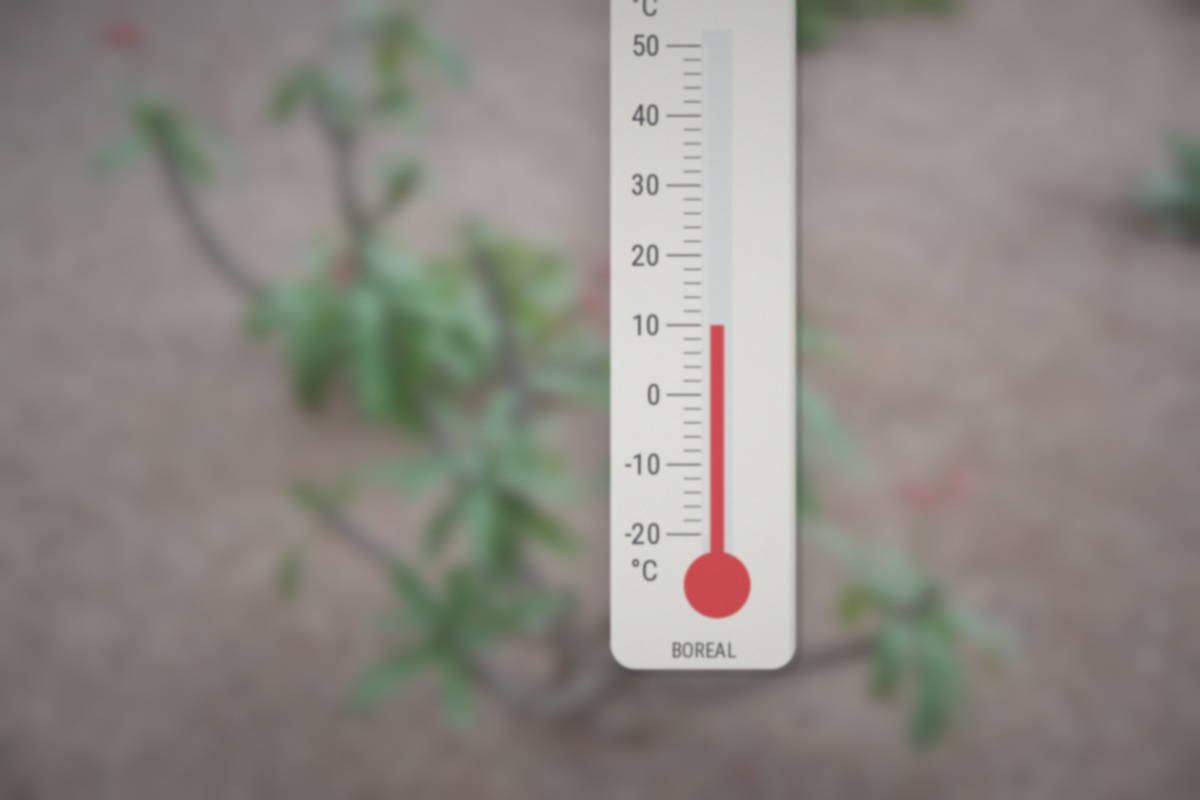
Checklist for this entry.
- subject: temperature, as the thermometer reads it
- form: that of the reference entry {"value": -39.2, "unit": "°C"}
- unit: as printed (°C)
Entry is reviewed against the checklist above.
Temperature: {"value": 10, "unit": "°C"}
